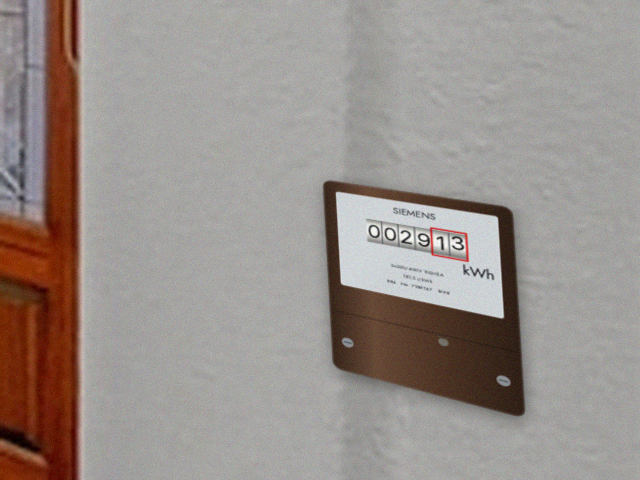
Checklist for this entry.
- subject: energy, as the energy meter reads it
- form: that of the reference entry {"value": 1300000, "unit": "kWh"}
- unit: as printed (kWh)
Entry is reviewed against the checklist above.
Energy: {"value": 29.13, "unit": "kWh"}
